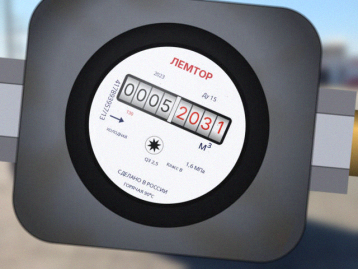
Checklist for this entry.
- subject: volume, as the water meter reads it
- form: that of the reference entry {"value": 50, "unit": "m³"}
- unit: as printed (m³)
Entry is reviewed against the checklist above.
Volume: {"value": 5.2031, "unit": "m³"}
